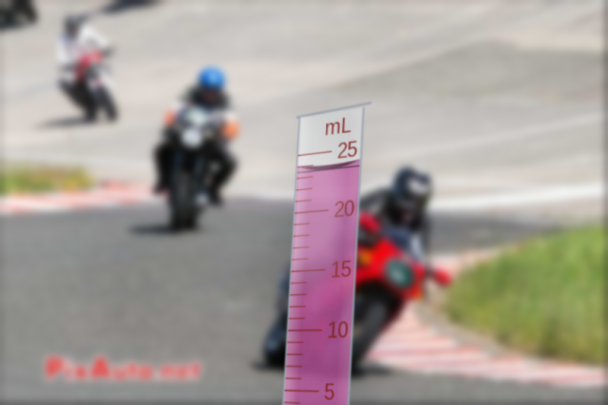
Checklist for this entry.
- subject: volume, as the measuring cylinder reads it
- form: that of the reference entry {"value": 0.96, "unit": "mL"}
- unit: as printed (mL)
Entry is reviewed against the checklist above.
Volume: {"value": 23.5, "unit": "mL"}
